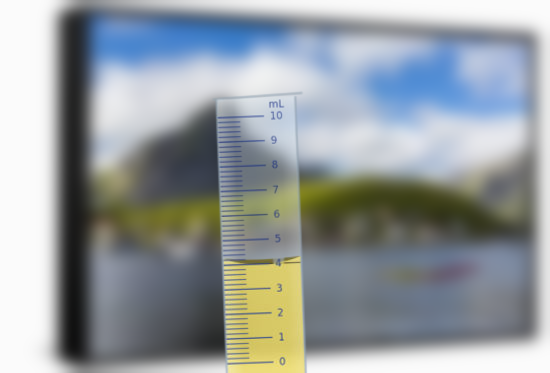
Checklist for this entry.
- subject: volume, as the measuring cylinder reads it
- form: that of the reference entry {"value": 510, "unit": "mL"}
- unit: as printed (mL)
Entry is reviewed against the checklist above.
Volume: {"value": 4, "unit": "mL"}
